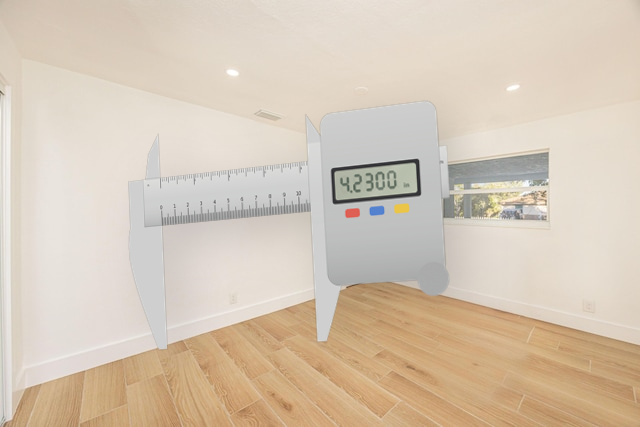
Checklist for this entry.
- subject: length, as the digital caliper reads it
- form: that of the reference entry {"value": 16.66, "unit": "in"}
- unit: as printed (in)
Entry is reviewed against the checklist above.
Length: {"value": 4.2300, "unit": "in"}
